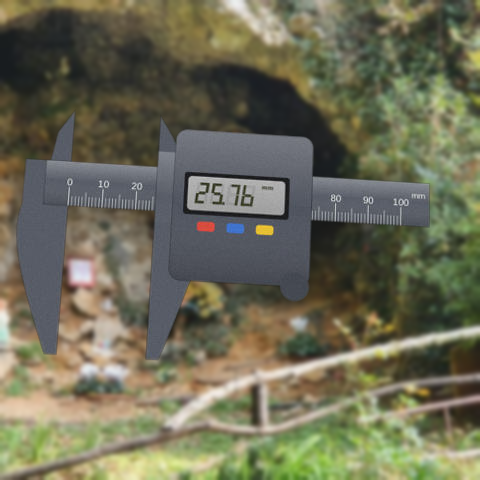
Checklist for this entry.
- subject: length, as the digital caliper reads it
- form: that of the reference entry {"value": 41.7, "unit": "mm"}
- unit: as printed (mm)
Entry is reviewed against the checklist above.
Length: {"value": 25.76, "unit": "mm"}
